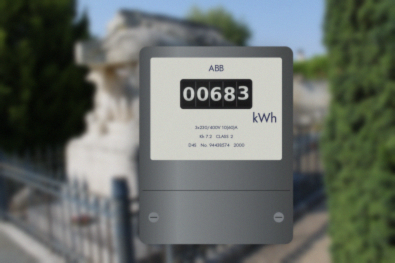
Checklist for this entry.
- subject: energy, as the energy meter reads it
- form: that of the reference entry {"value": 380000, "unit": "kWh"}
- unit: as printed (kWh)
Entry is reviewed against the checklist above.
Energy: {"value": 683, "unit": "kWh"}
